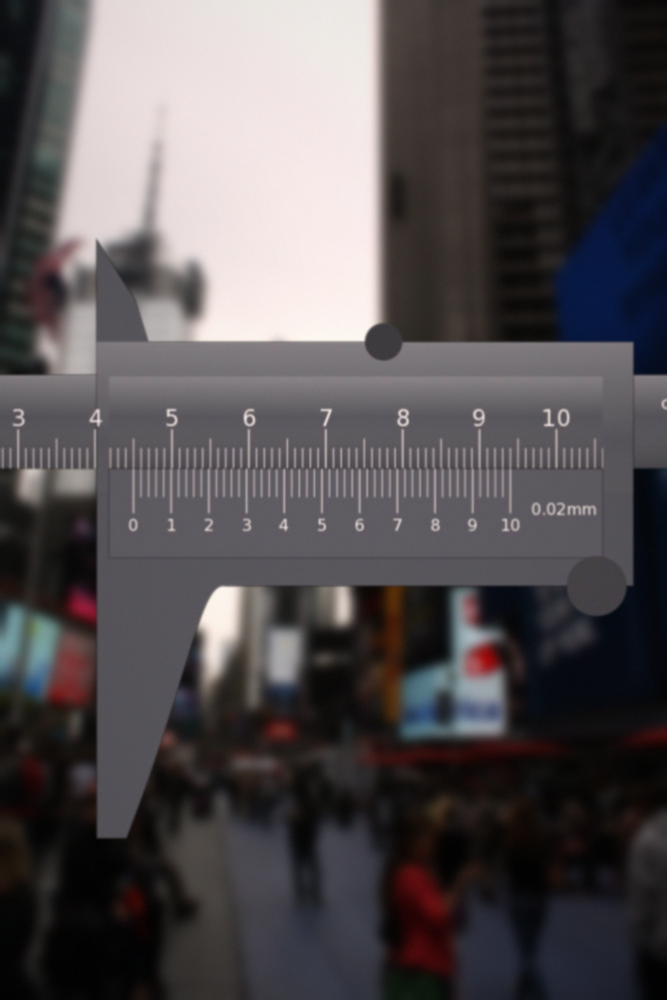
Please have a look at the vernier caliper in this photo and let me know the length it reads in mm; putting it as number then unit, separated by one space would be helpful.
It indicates 45.0 mm
